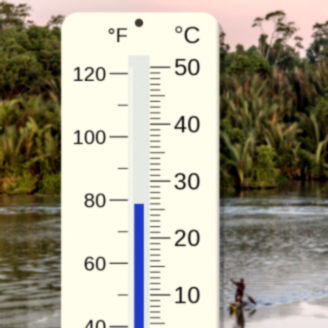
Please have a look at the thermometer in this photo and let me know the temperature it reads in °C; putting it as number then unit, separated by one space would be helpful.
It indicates 26 °C
